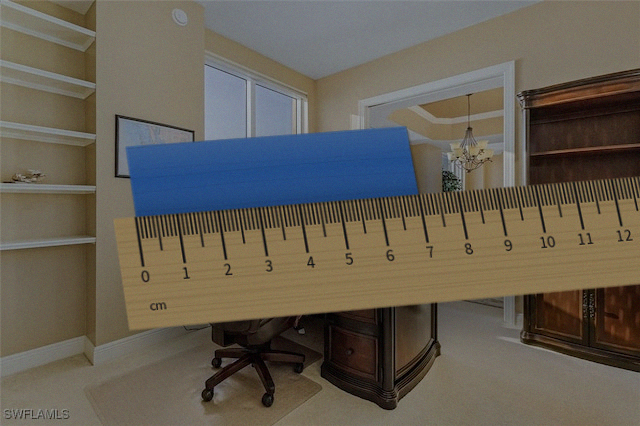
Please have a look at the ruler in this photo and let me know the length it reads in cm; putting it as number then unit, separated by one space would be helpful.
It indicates 7 cm
